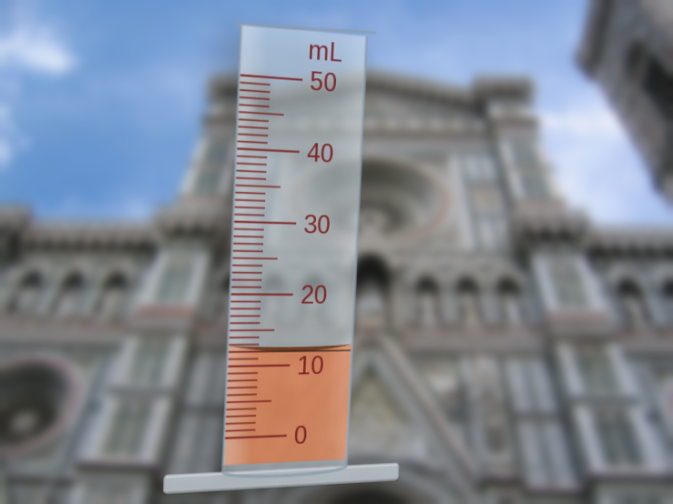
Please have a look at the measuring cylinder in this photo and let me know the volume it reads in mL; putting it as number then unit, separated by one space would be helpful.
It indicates 12 mL
